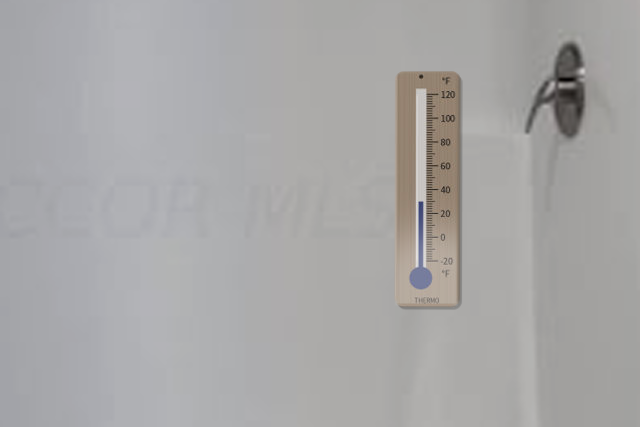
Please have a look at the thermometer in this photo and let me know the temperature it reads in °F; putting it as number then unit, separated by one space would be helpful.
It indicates 30 °F
